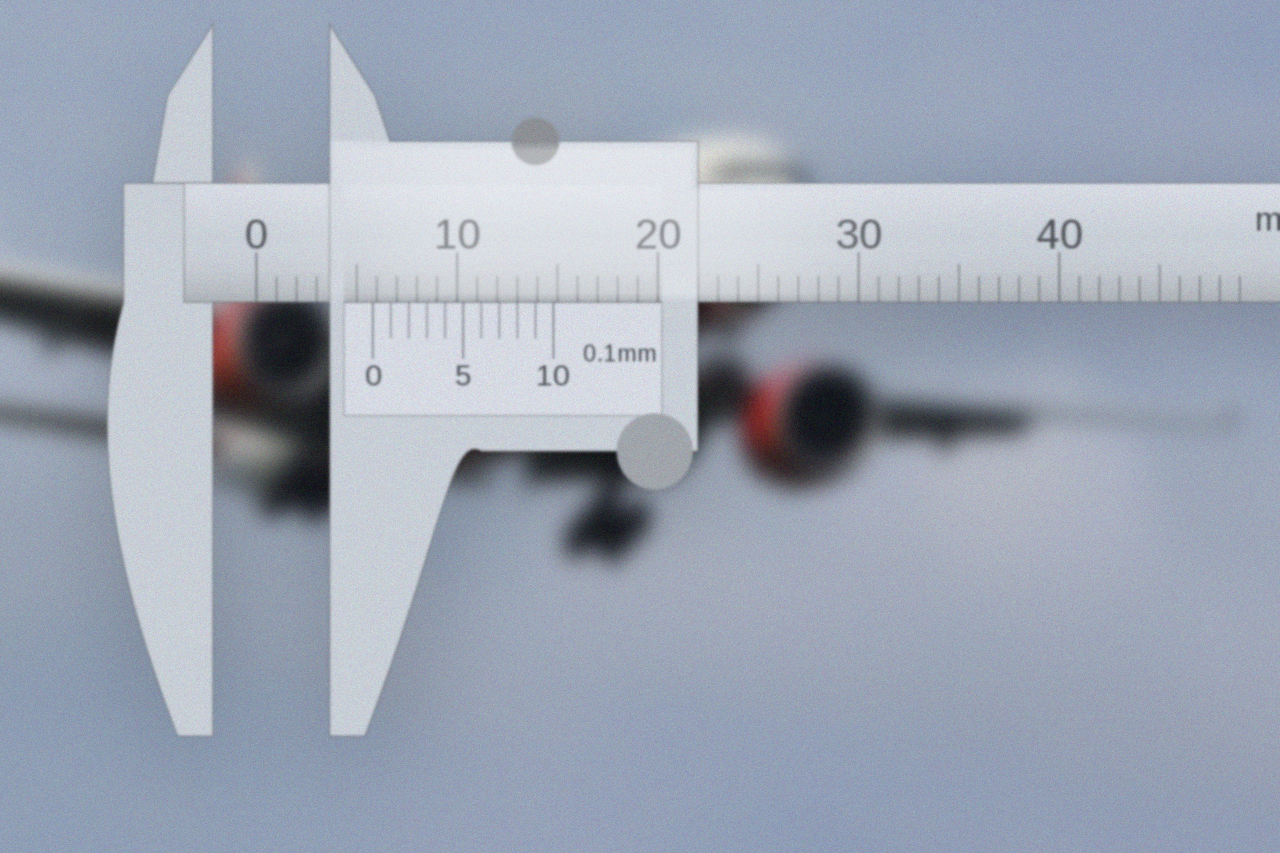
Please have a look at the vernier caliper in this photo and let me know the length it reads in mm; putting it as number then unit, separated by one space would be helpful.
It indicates 5.8 mm
